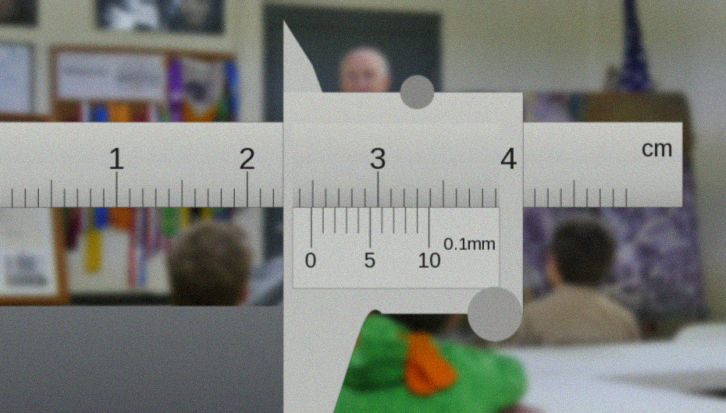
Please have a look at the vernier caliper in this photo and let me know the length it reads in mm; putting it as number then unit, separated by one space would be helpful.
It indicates 24.9 mm
